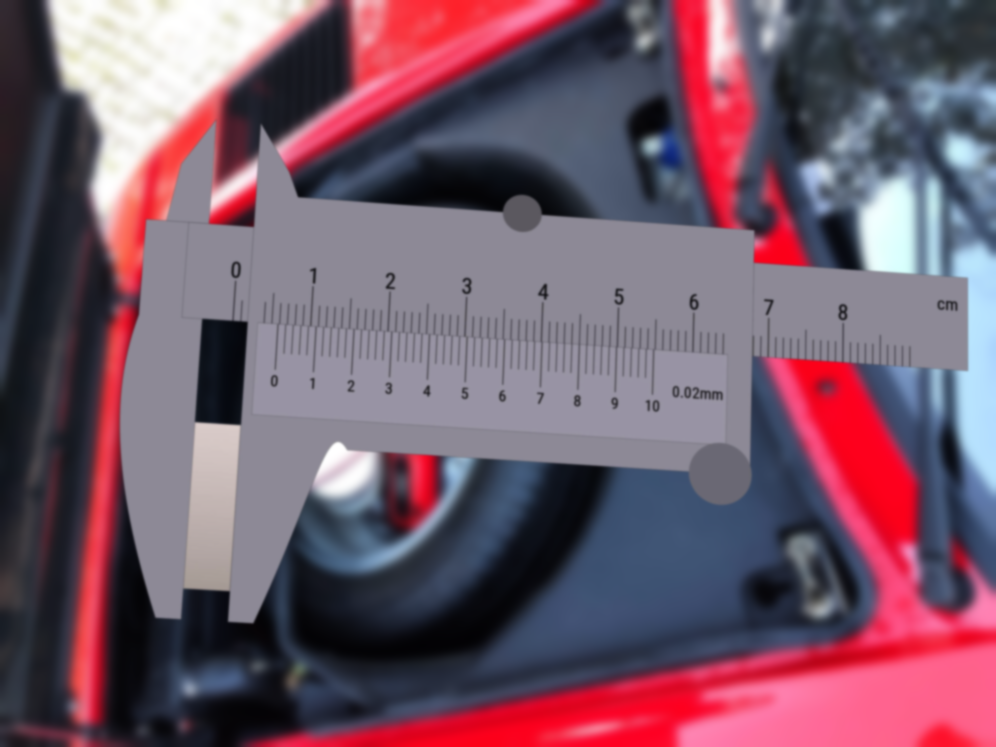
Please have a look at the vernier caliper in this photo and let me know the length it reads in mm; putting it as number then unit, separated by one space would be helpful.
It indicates 5.8 mm
